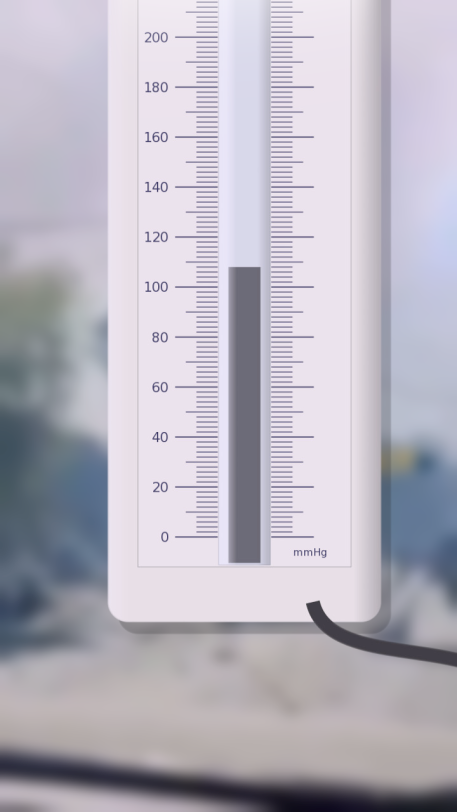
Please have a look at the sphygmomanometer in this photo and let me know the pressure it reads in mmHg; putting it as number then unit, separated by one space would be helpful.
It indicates 108 mmHg
